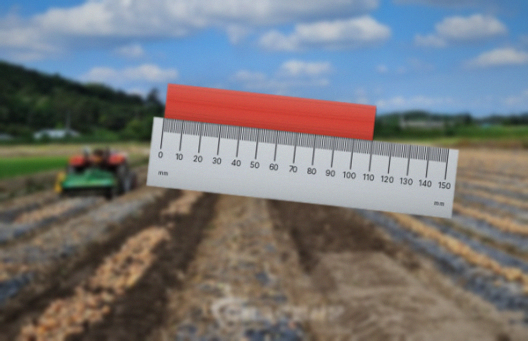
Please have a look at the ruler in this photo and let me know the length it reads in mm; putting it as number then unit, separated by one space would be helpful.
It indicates 110 mm
